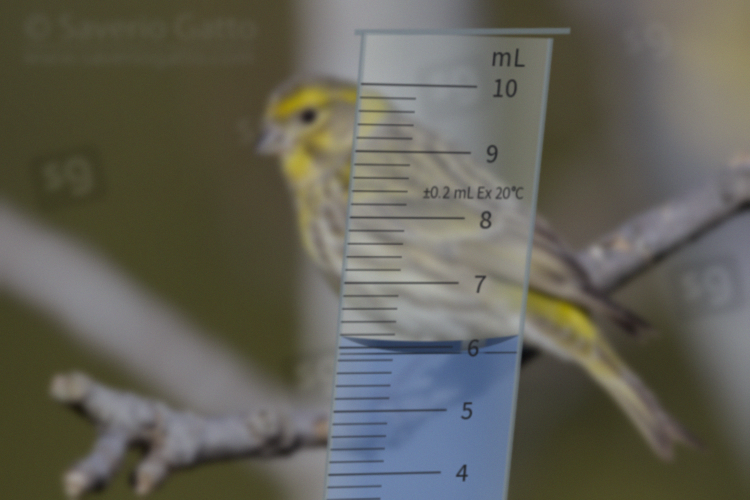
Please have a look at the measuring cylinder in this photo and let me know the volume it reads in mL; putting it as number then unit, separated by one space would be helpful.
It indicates 5.9 mL
